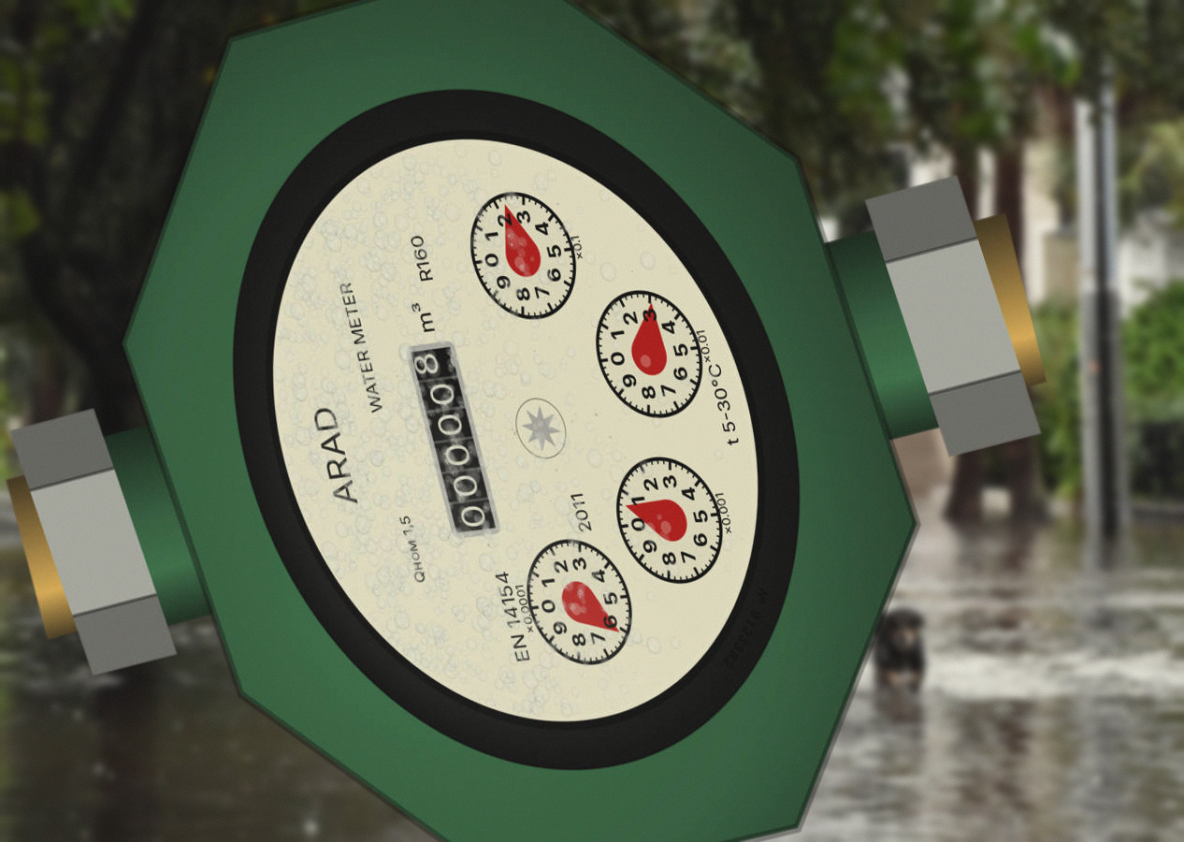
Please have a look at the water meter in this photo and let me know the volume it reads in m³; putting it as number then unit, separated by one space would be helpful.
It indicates 8.2306 m³
